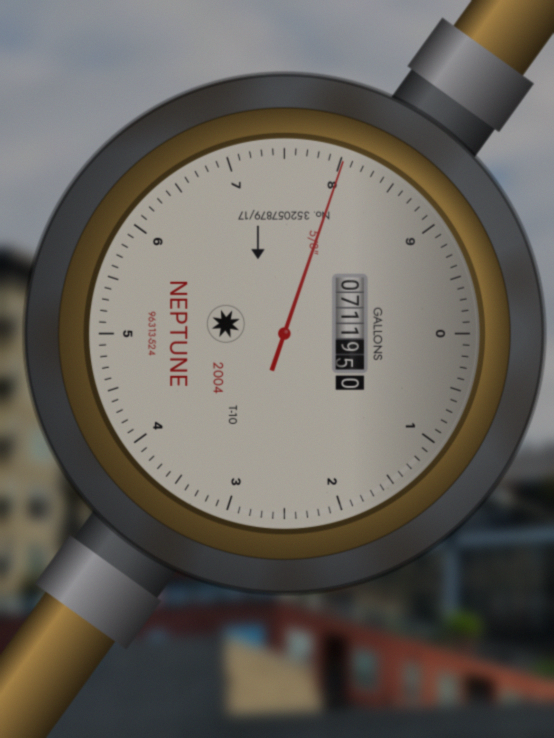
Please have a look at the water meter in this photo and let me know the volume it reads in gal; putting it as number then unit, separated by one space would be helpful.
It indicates 711948.0 gal
